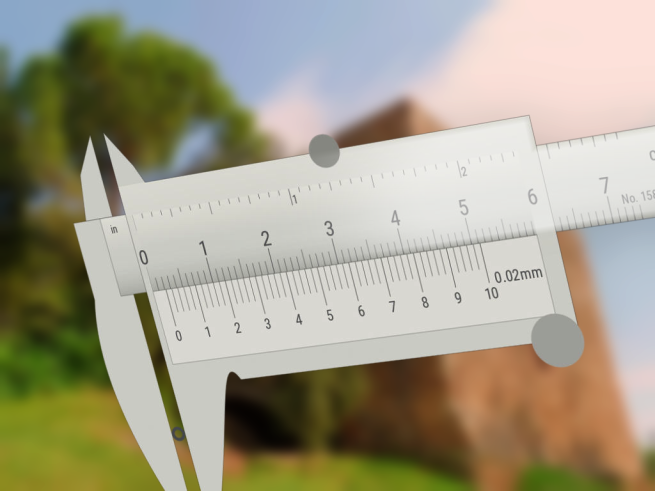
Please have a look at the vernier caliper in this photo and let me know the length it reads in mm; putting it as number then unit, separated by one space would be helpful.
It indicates 2.2 mm
